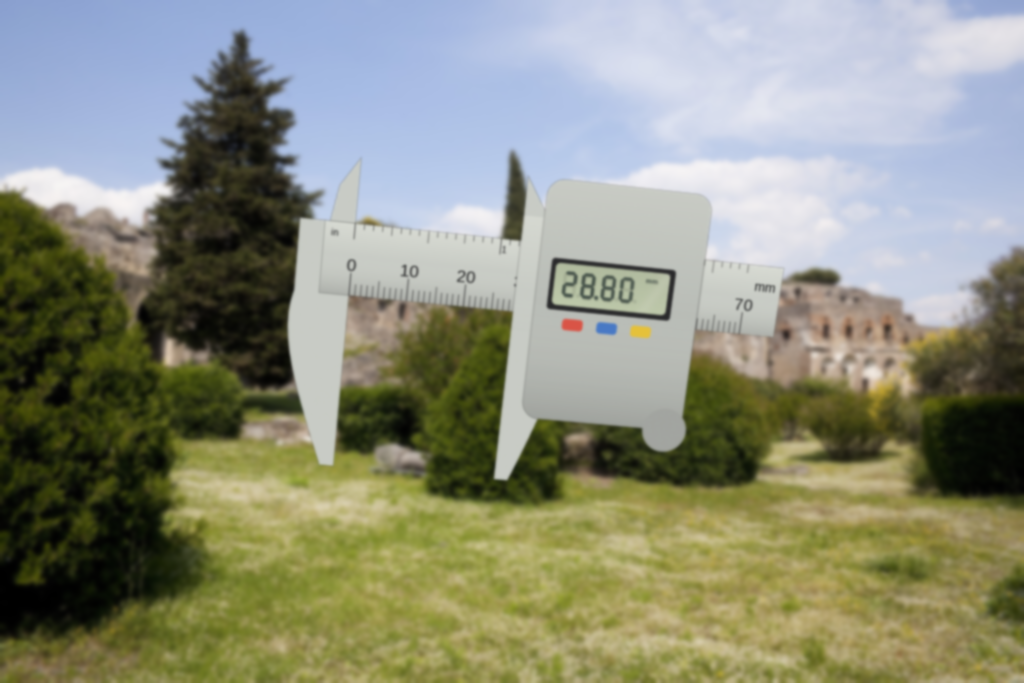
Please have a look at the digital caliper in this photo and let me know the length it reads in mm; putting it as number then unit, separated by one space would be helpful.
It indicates 28.80 mm
